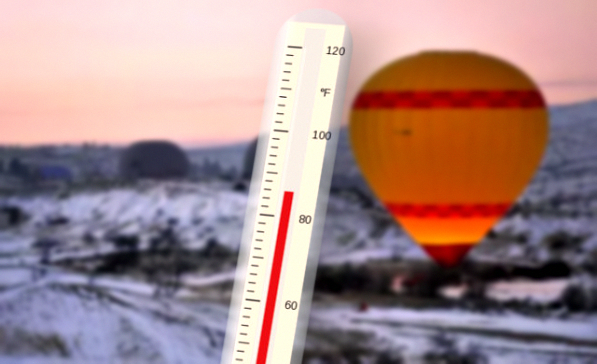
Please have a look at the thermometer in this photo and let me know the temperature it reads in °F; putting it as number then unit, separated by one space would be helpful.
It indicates 86 °F
